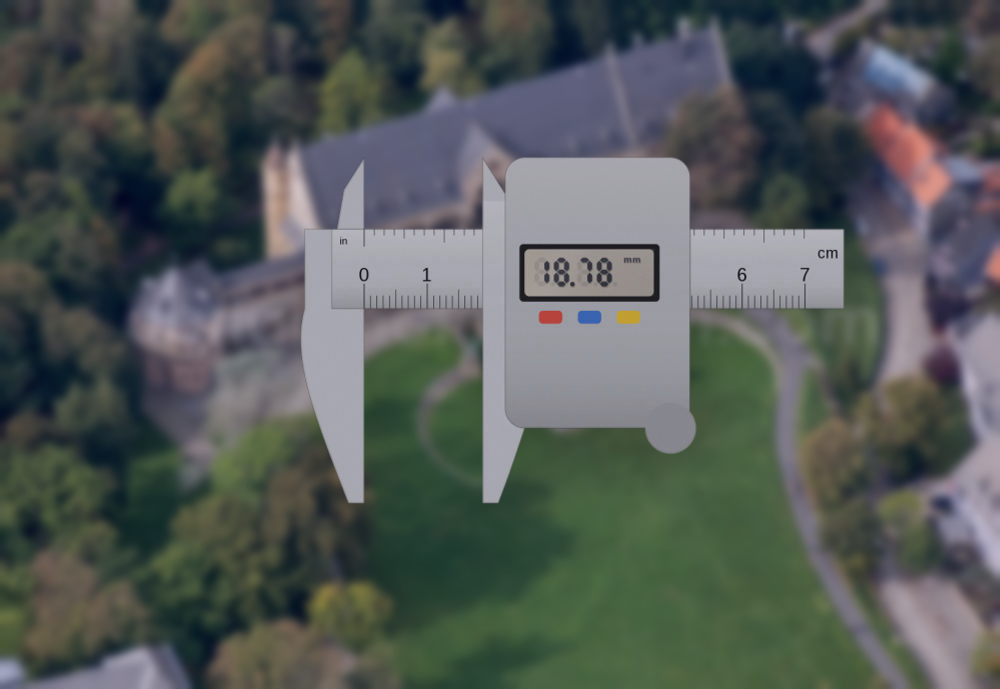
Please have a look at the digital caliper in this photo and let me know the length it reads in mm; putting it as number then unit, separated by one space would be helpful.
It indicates 18.78 mm
